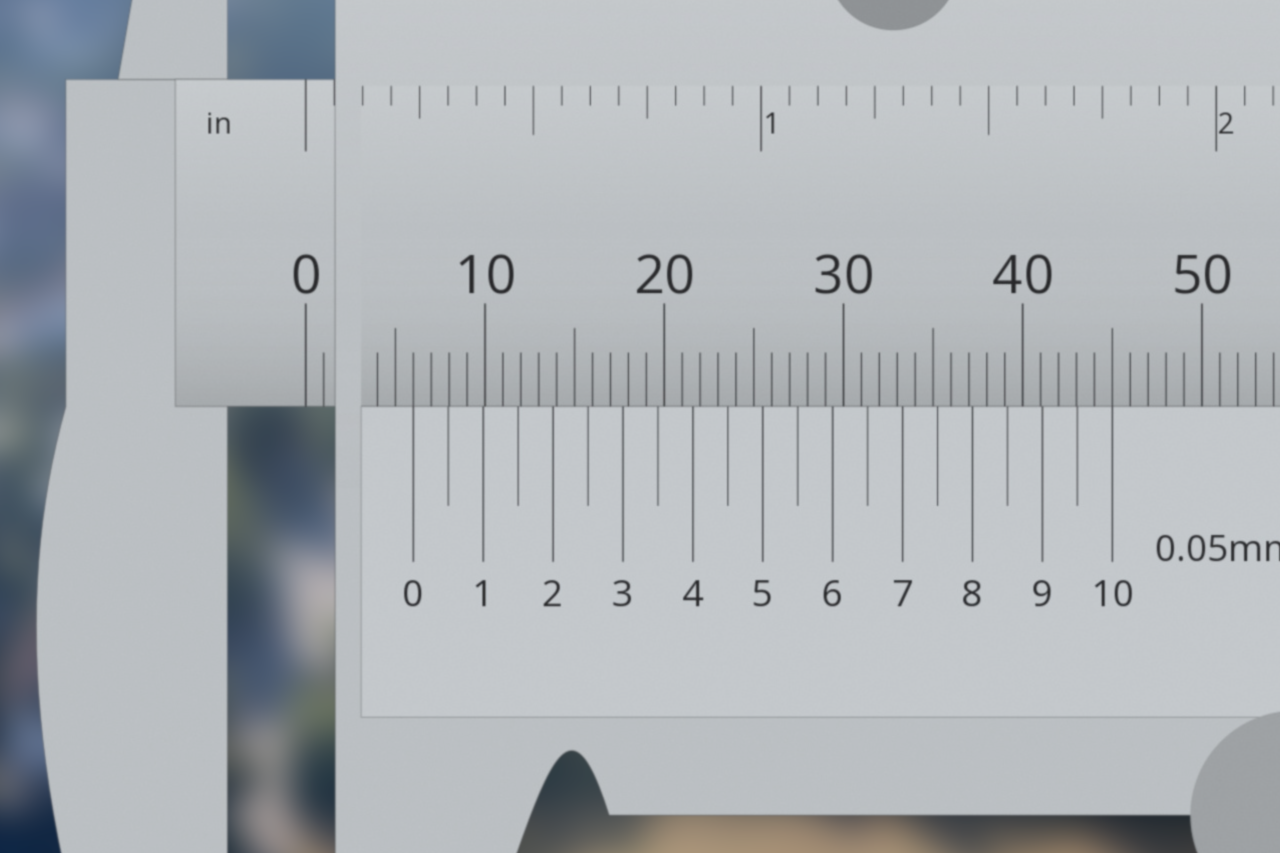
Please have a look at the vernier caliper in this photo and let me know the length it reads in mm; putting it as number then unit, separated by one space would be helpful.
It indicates 6.0 mm
